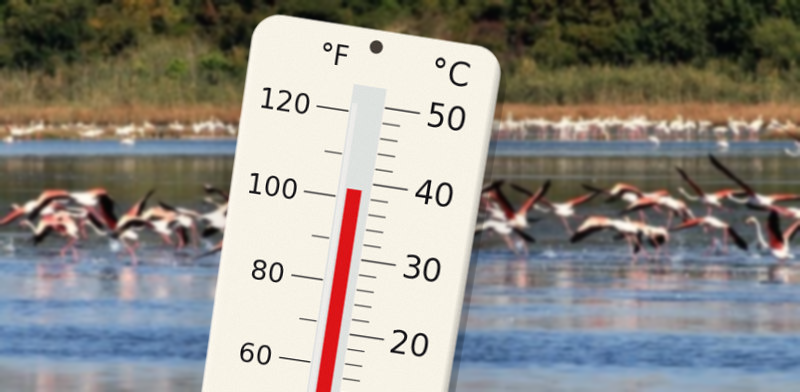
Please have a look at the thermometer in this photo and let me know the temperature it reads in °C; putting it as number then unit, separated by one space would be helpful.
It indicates 39 °C
